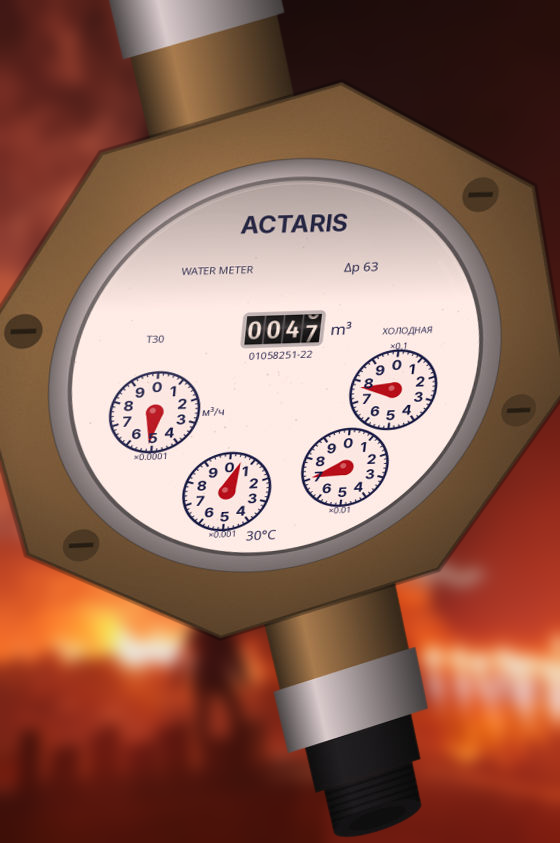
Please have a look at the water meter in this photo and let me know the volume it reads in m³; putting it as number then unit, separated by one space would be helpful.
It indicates 46.7705 m³
